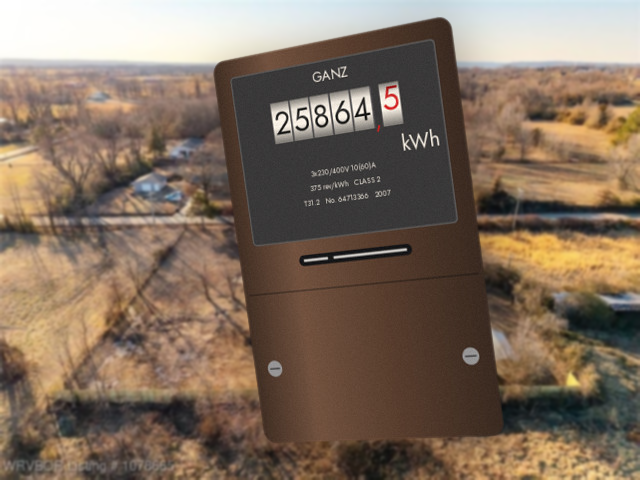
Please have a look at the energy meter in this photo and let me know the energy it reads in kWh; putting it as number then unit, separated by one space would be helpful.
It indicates 25864.5 kWh
